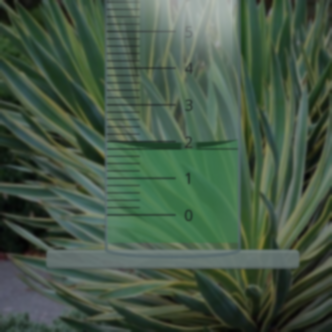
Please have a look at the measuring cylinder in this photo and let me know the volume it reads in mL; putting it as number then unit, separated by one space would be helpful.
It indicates 1.8 mL
